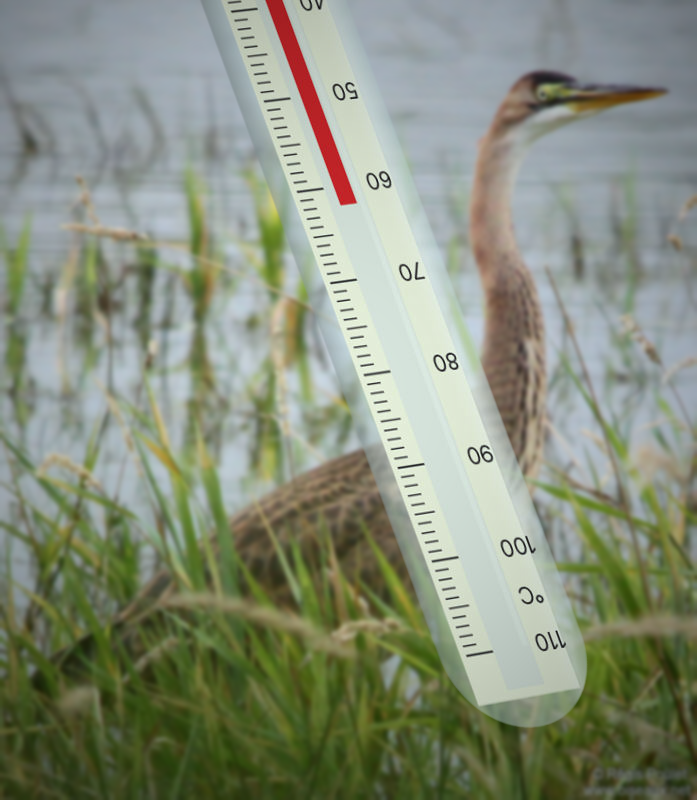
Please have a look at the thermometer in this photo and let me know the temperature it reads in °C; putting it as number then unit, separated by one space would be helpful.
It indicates 62 °C
